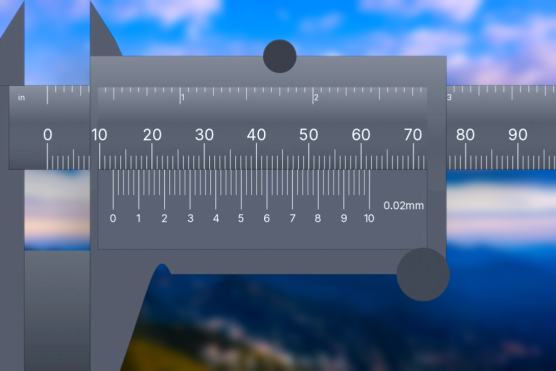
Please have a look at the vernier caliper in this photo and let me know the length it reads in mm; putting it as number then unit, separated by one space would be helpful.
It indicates 12.6 mm
